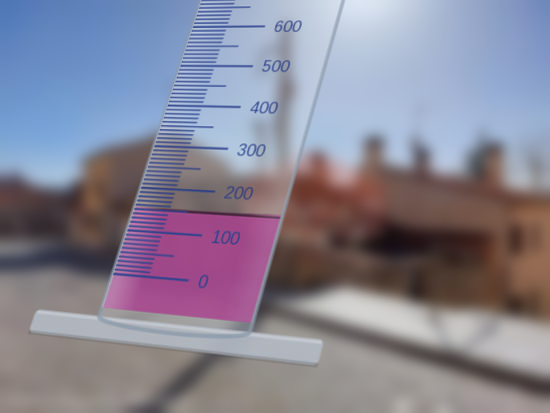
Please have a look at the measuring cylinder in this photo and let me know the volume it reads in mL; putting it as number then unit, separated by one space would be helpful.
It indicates 150 mL
